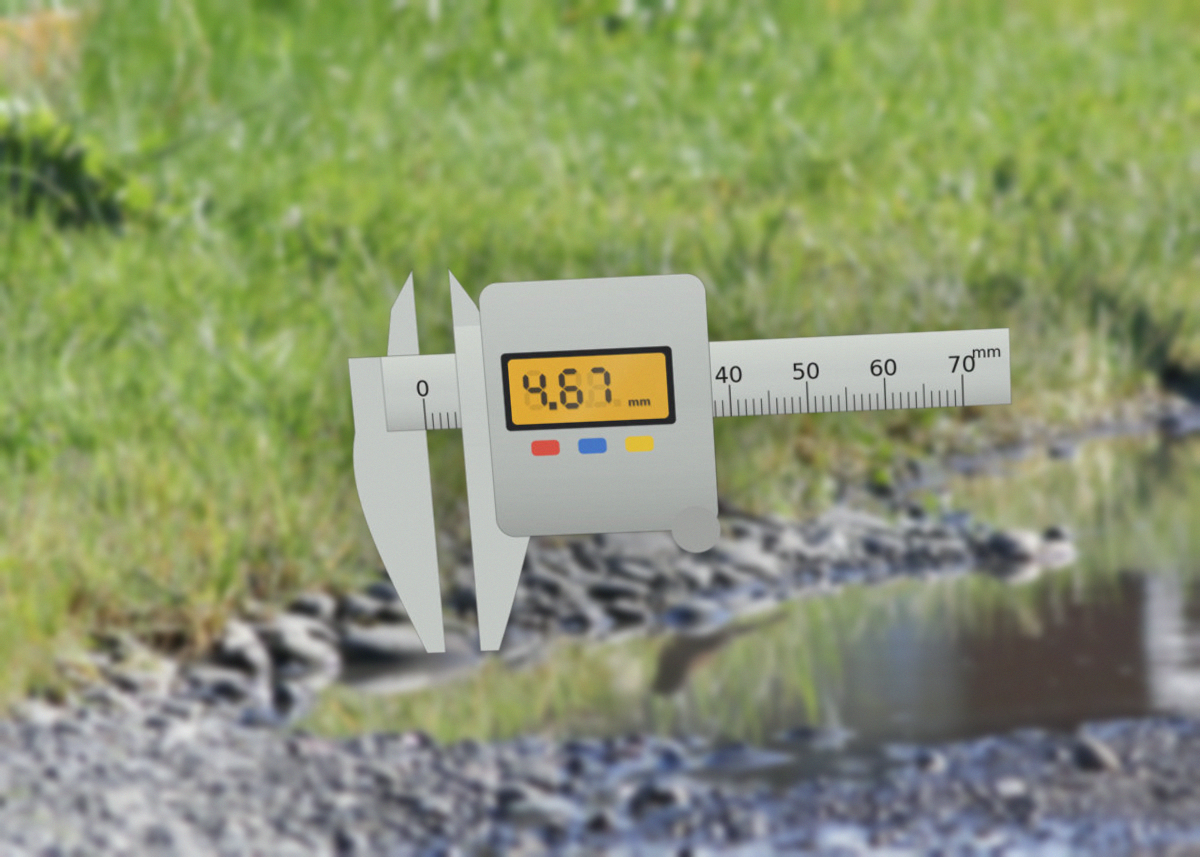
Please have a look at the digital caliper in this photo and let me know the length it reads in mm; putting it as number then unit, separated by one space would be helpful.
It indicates 4.67 mm
